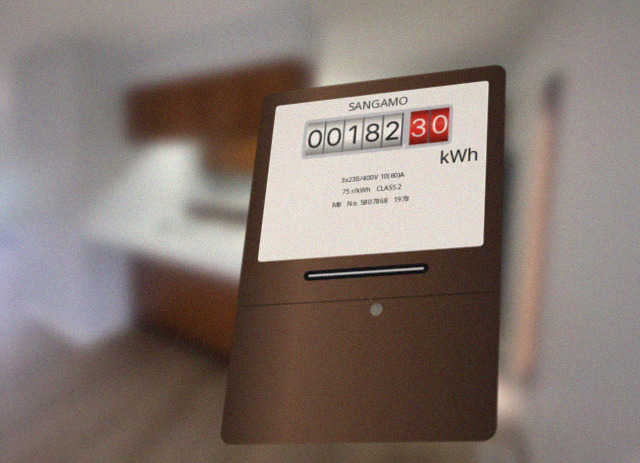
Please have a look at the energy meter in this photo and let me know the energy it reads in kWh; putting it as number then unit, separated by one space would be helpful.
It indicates 182.30 kWh
